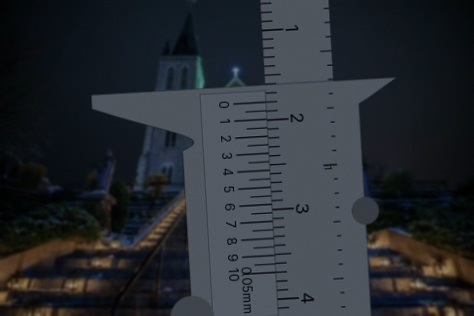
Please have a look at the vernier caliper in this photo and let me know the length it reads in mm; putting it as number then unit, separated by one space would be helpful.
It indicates 18.0 mm
